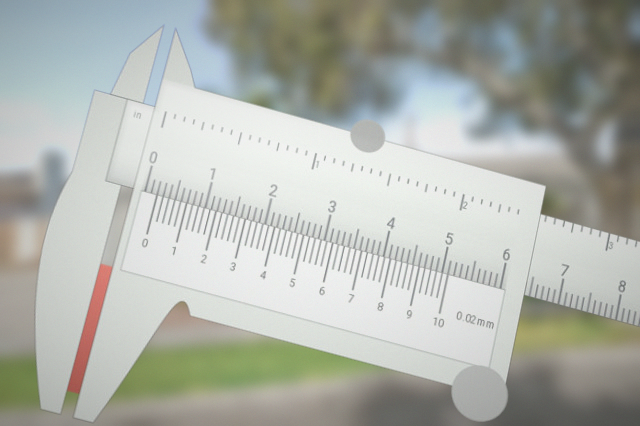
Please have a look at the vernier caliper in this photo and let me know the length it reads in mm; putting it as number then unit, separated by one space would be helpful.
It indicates 2.0 mm
